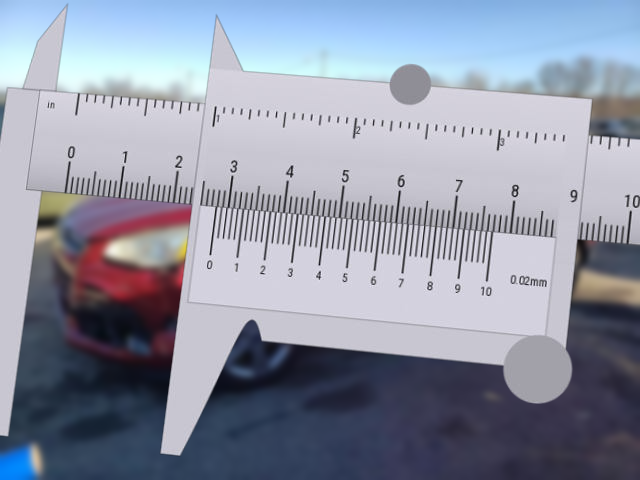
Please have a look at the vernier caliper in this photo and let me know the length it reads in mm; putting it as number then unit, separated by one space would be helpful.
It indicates 27.8 mm
